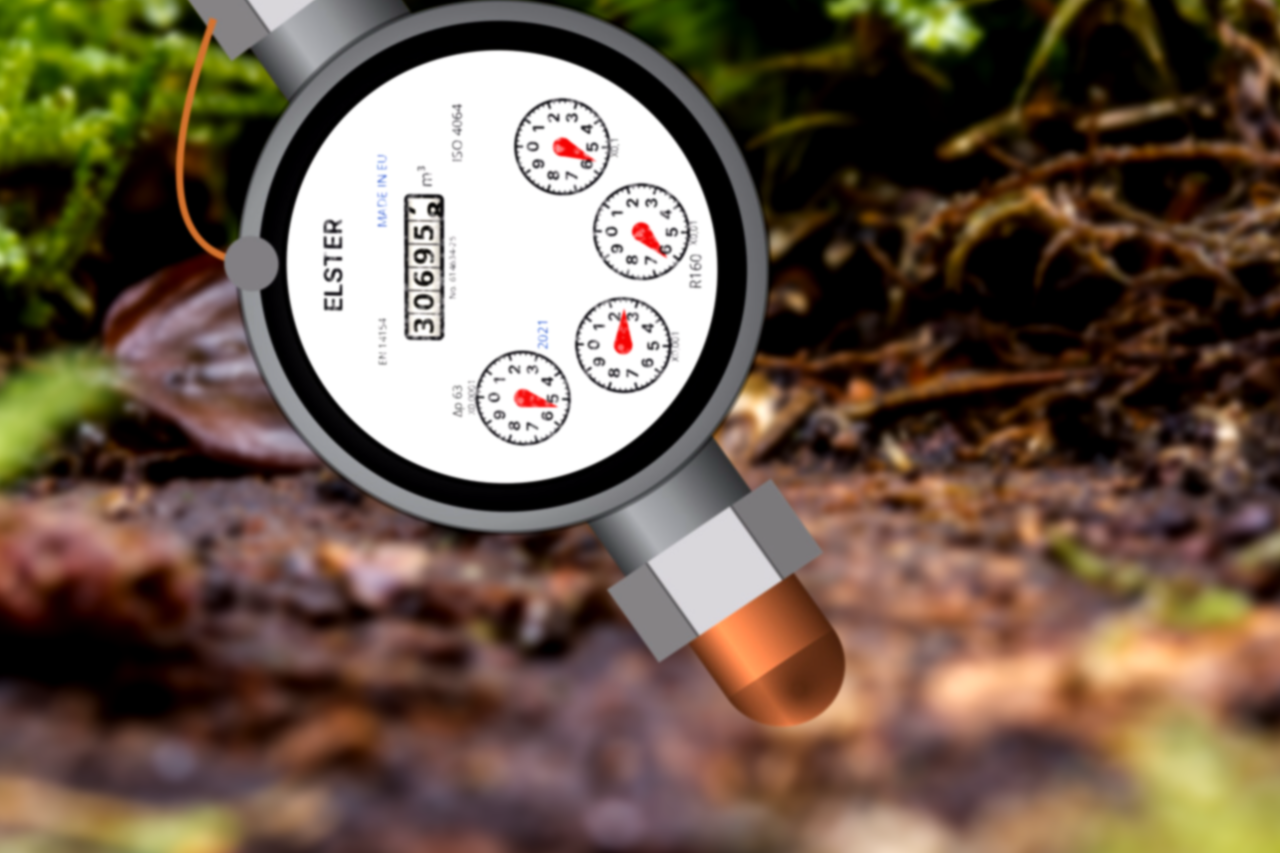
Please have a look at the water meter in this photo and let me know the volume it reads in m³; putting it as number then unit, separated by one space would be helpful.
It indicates 306957.5625 m³
